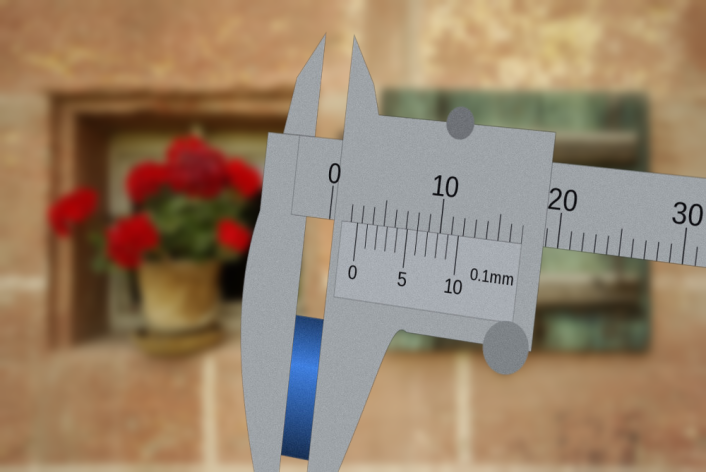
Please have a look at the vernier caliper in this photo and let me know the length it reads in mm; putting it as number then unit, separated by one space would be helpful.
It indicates 2.6 mm
